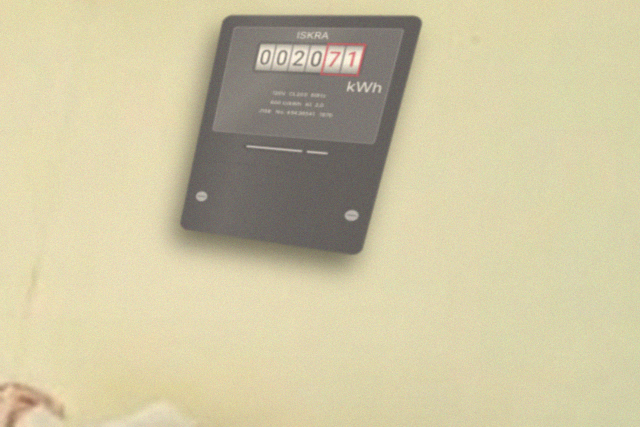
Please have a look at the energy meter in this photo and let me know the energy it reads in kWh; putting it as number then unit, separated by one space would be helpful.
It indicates 20.71 kWh
